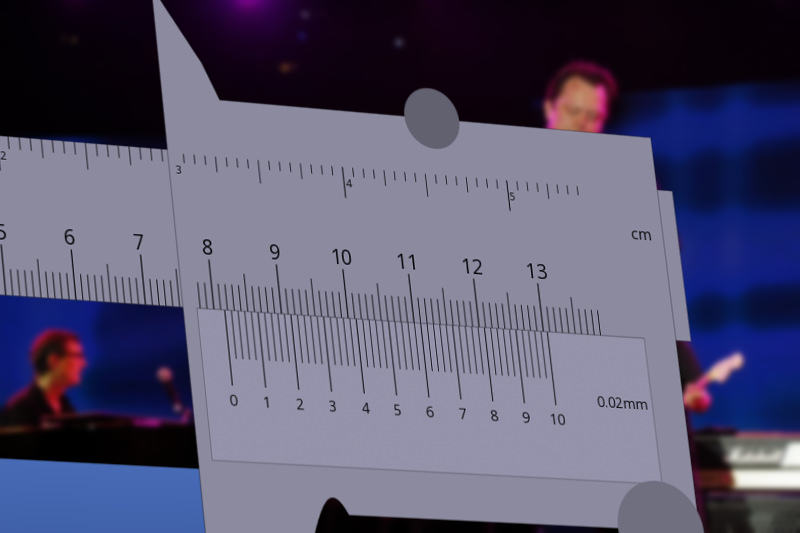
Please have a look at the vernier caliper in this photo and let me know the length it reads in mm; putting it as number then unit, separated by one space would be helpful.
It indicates 81.6 mm
